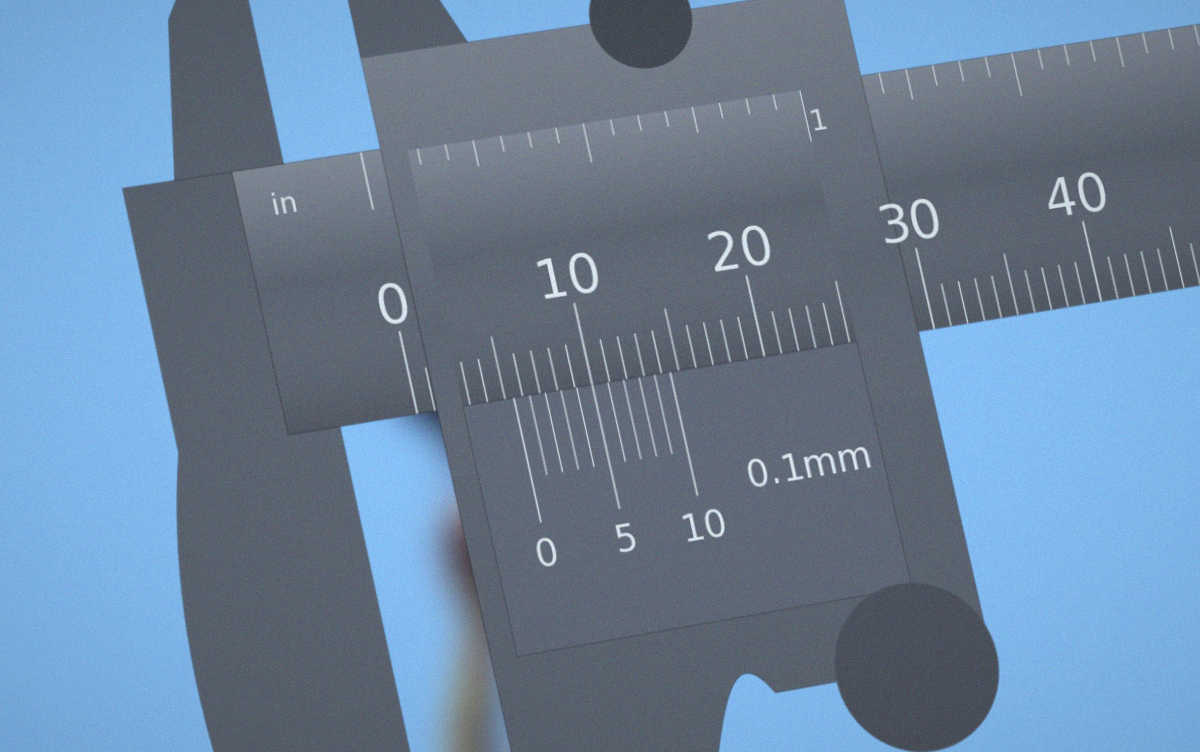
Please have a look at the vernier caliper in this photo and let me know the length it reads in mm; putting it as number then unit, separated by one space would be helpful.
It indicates 5.5 mm
